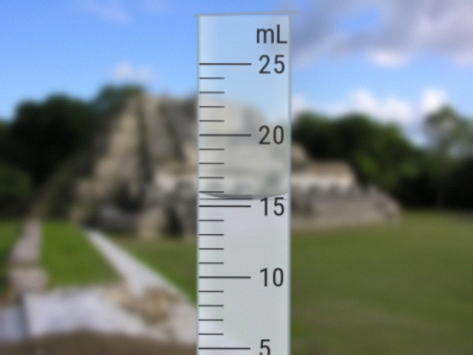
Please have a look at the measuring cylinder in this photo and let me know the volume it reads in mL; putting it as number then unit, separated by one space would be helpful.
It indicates 15.5 mL
